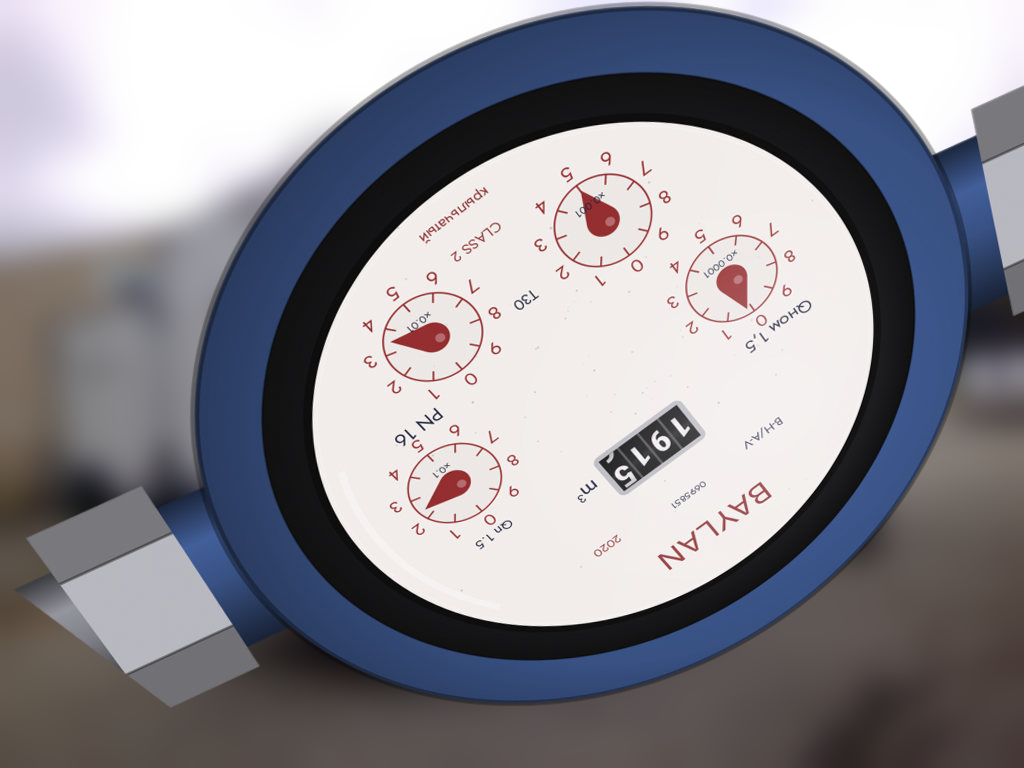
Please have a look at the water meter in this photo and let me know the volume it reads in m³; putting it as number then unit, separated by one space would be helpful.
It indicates 1915.2350 m³
